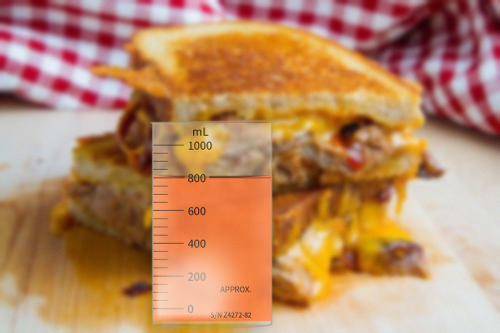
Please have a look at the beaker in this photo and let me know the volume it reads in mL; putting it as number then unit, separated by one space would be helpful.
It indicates 800 mL
